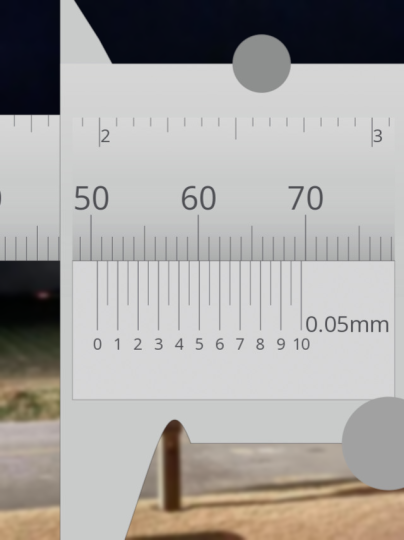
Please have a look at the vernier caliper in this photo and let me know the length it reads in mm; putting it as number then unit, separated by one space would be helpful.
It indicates 50.6 mm
